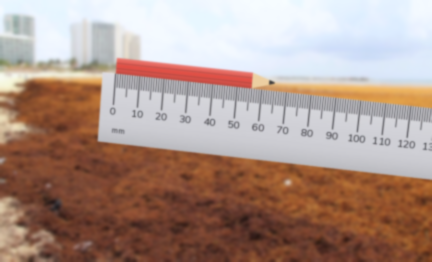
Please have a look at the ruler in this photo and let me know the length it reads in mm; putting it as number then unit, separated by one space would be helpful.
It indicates 65 mm
